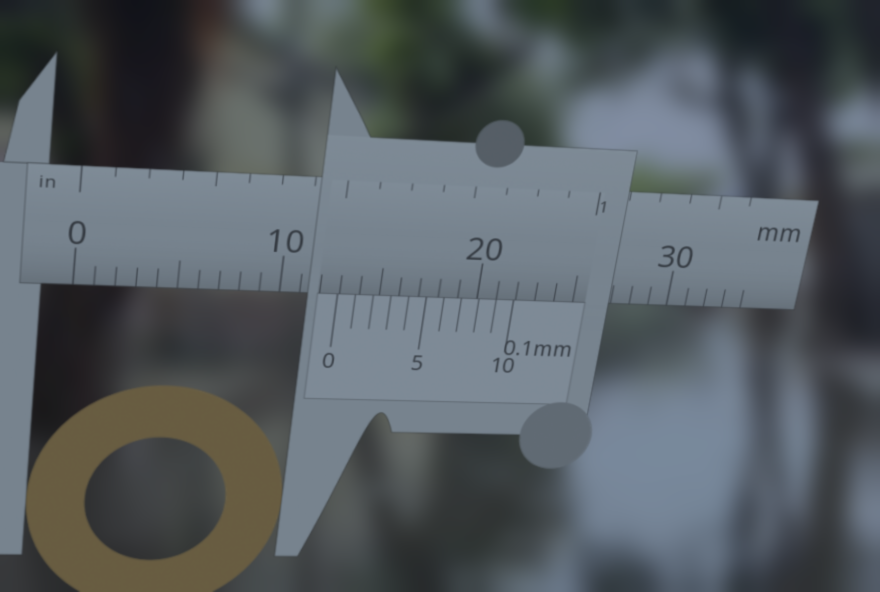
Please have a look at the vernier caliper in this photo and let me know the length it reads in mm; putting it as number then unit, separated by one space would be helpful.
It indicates 12.9 mm
